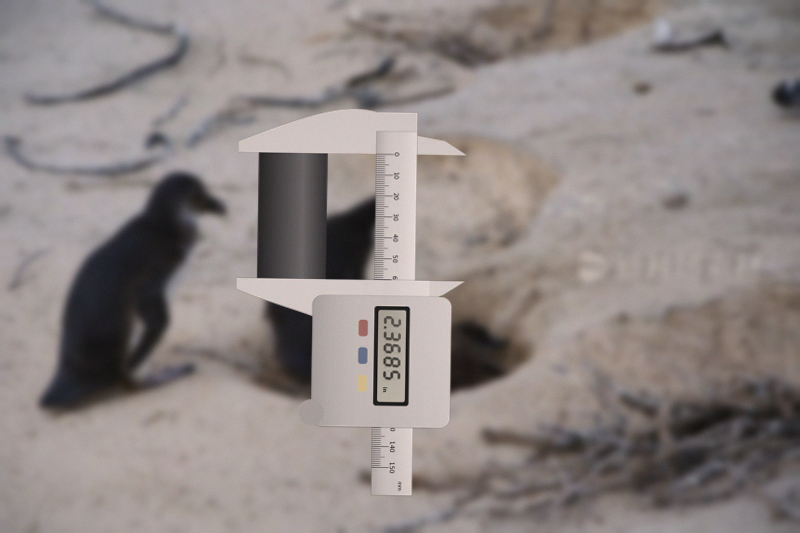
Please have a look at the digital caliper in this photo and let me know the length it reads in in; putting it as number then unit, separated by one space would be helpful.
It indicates 2.3685 in
